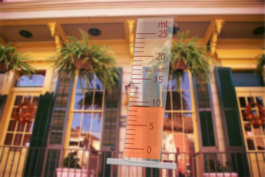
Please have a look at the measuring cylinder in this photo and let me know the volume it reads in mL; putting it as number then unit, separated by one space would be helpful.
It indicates 9 mL
